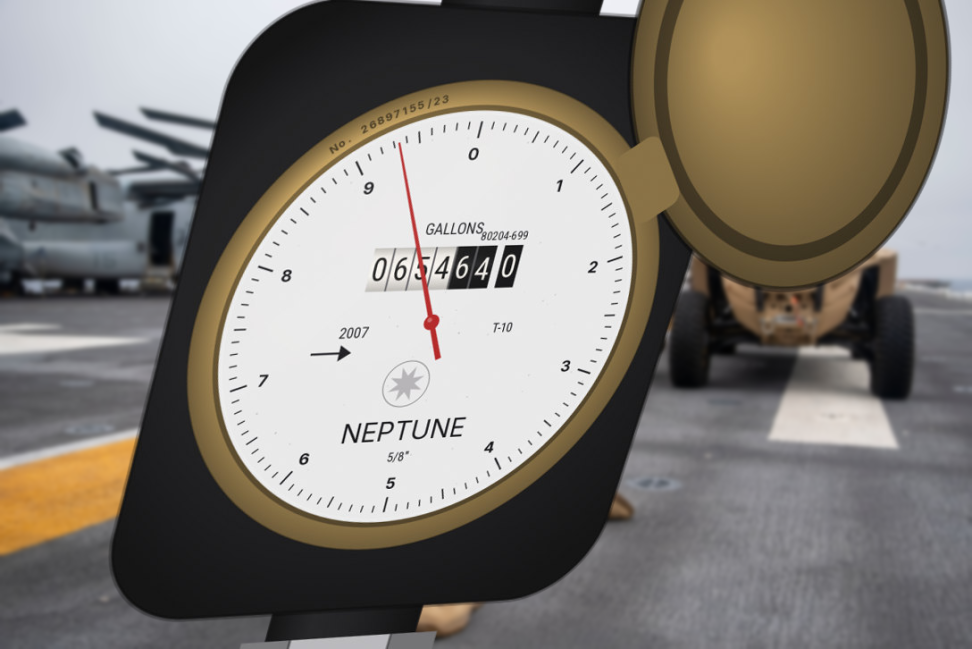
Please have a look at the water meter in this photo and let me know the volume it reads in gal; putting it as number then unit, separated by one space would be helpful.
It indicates 654639.3 gal
